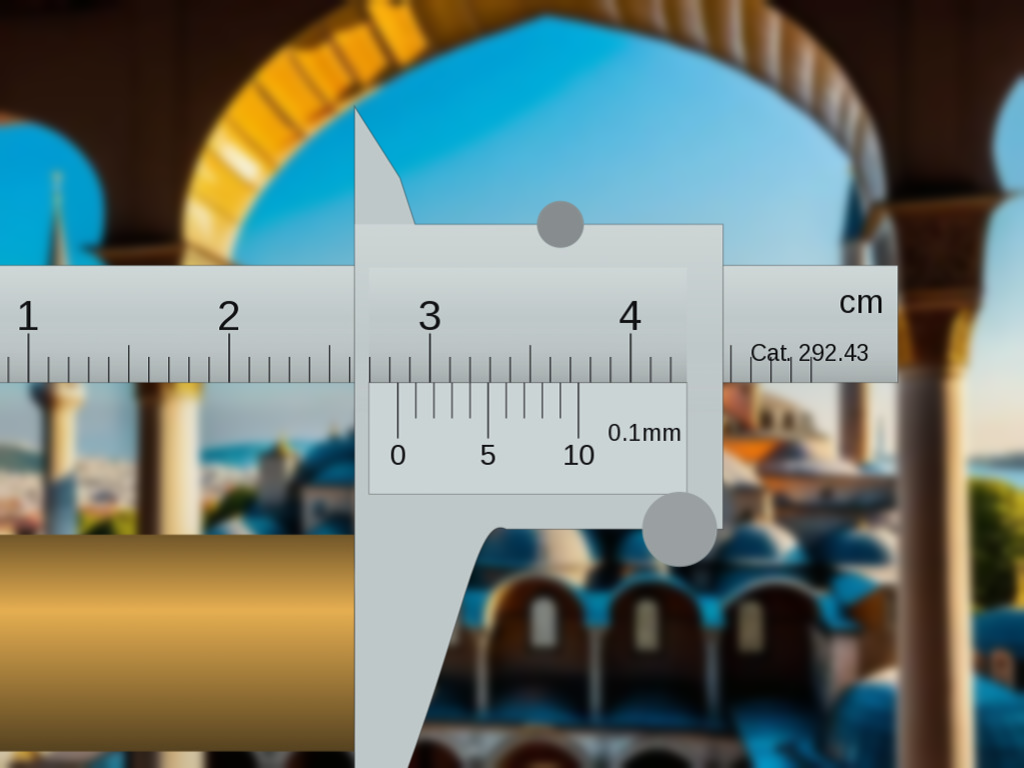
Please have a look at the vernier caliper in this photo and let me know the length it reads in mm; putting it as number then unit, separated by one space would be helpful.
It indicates 28.4 mm
